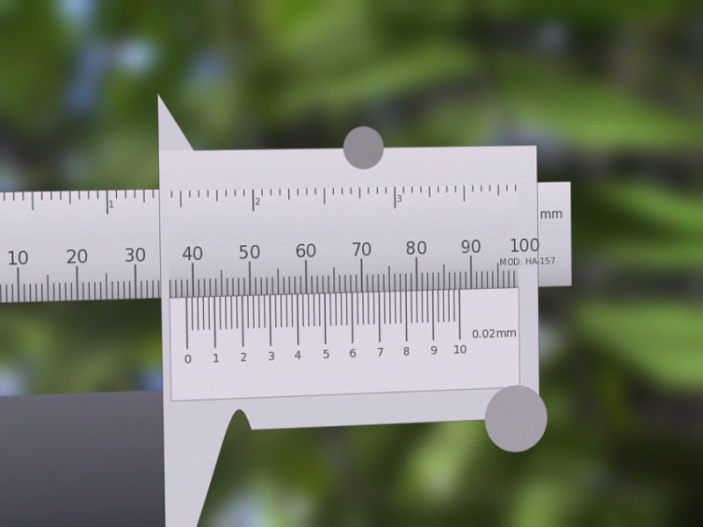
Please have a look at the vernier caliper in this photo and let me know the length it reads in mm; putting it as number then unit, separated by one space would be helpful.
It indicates 38.8 mm
